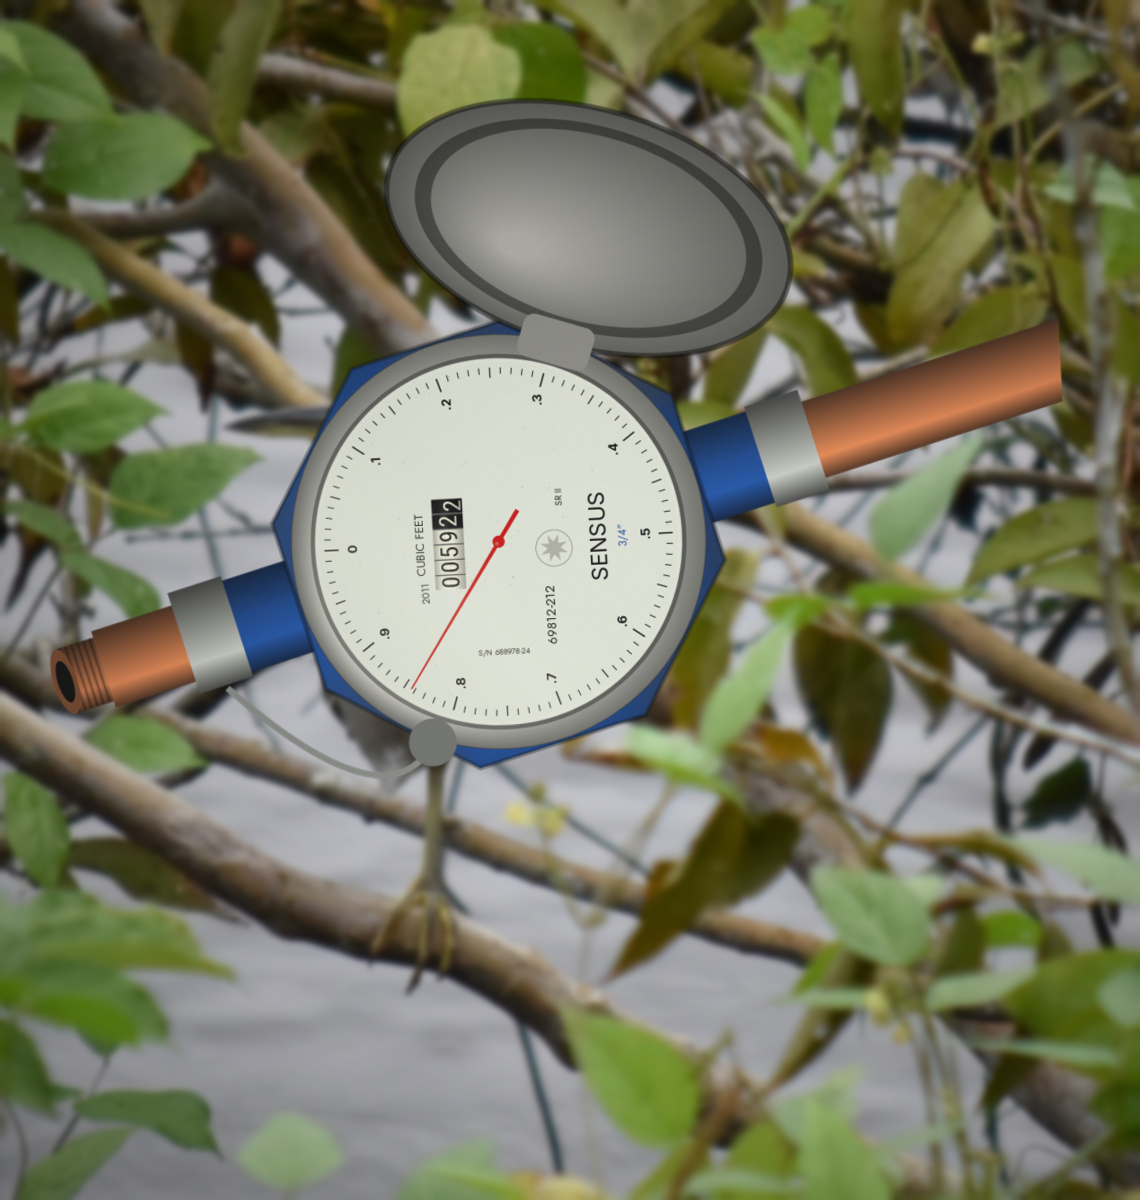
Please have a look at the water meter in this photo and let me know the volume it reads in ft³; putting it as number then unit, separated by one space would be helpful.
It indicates 5921.84 ft³
